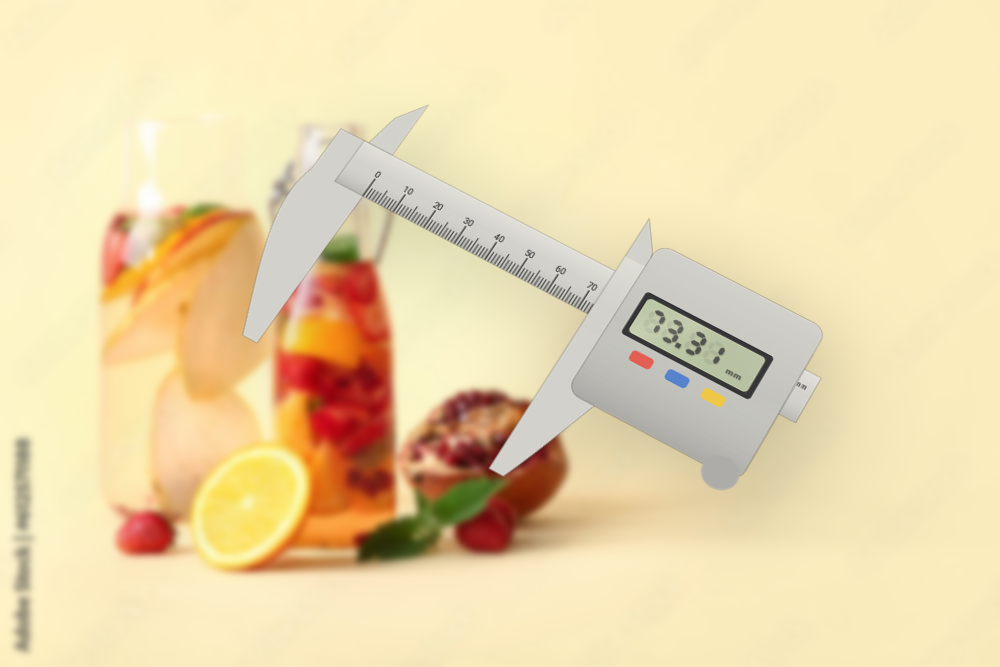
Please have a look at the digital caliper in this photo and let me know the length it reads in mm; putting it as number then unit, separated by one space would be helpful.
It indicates 73.31 mm
